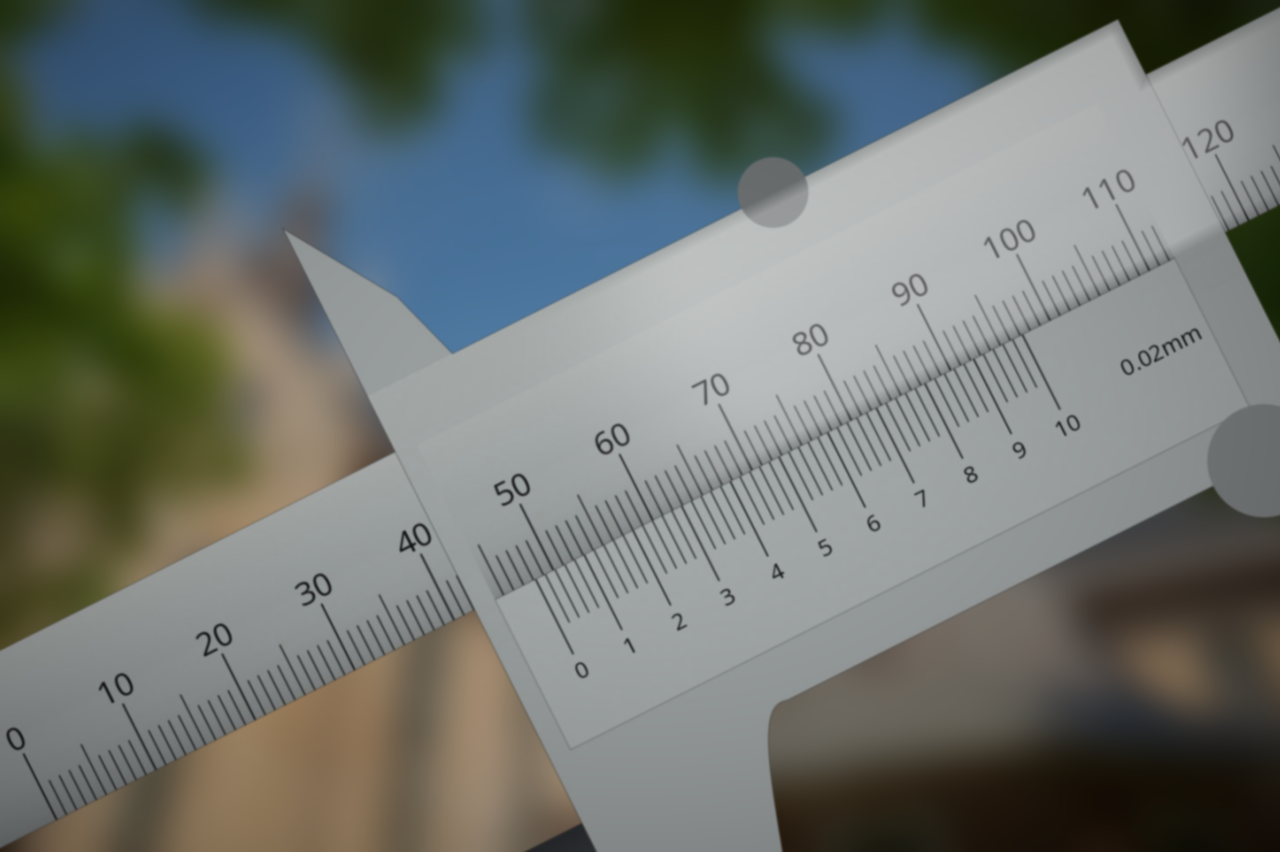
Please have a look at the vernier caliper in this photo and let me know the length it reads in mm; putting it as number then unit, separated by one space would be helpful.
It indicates 48.2 mm
